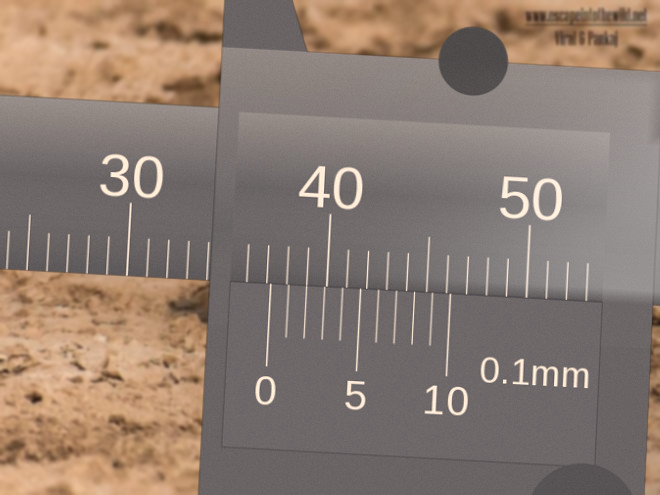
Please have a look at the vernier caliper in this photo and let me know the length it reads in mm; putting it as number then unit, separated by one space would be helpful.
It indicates 37.2 mm
